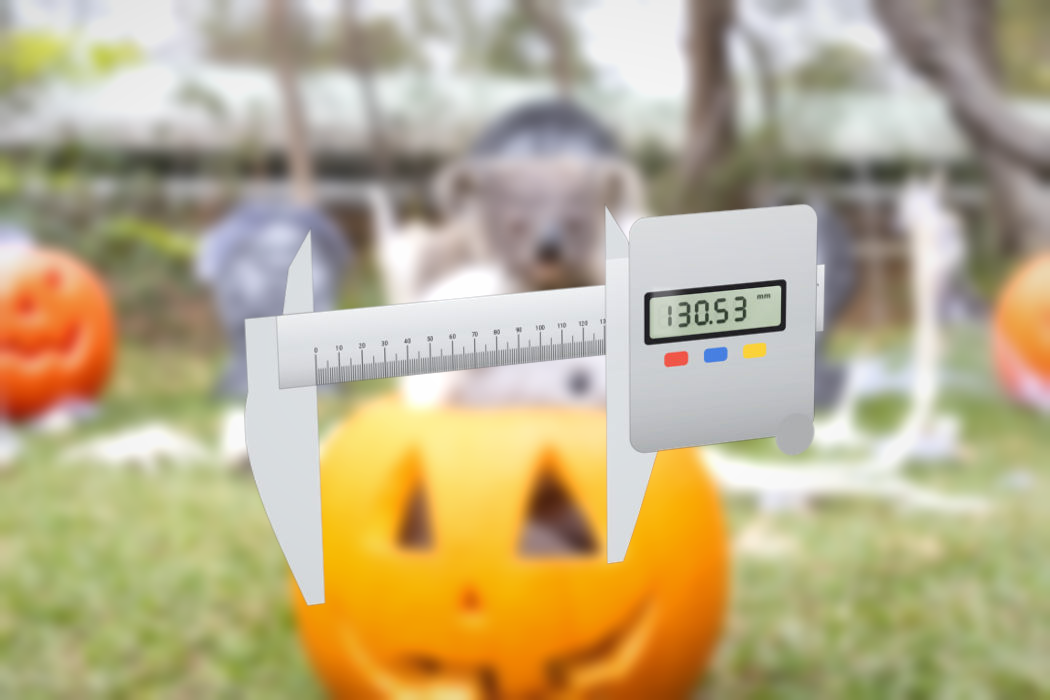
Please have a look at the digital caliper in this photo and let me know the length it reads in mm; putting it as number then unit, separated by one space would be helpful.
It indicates 130.53 mm
